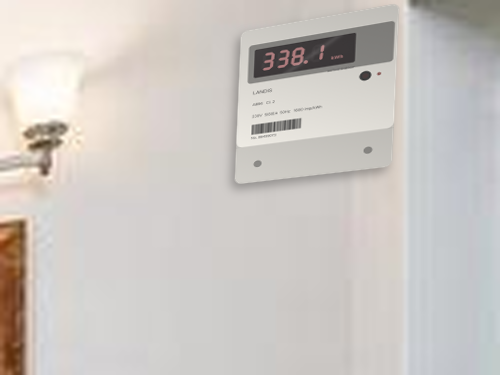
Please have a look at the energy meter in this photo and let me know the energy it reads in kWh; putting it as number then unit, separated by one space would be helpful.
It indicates 338.1 kWh
